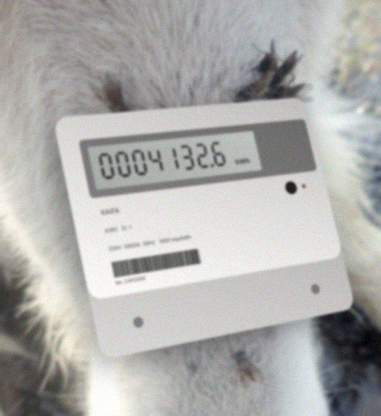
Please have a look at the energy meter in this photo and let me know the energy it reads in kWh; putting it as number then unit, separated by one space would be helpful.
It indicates 4132.6 kWh
